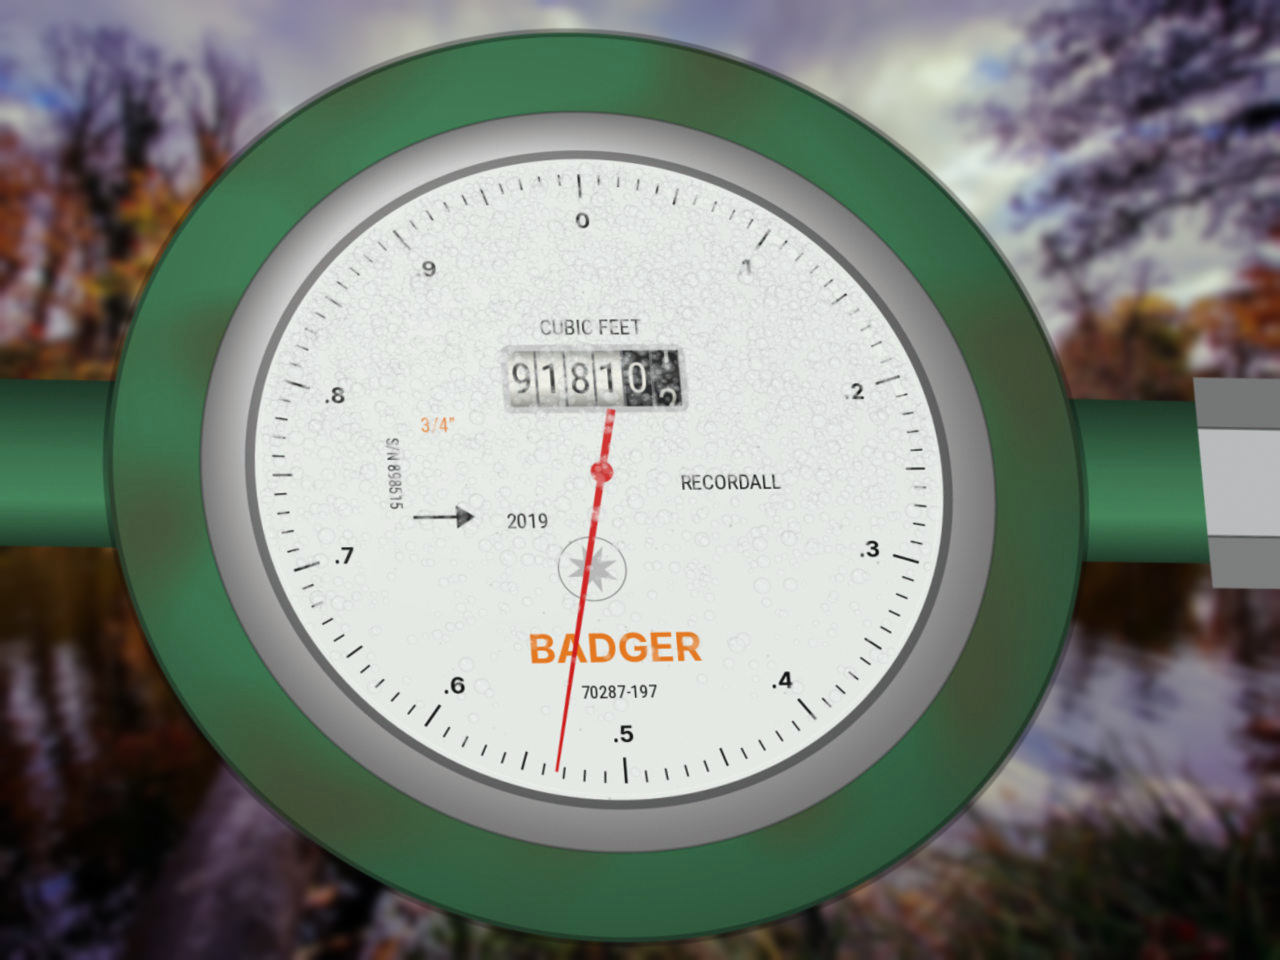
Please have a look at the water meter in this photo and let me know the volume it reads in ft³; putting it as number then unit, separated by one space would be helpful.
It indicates 918101.53 ft³
